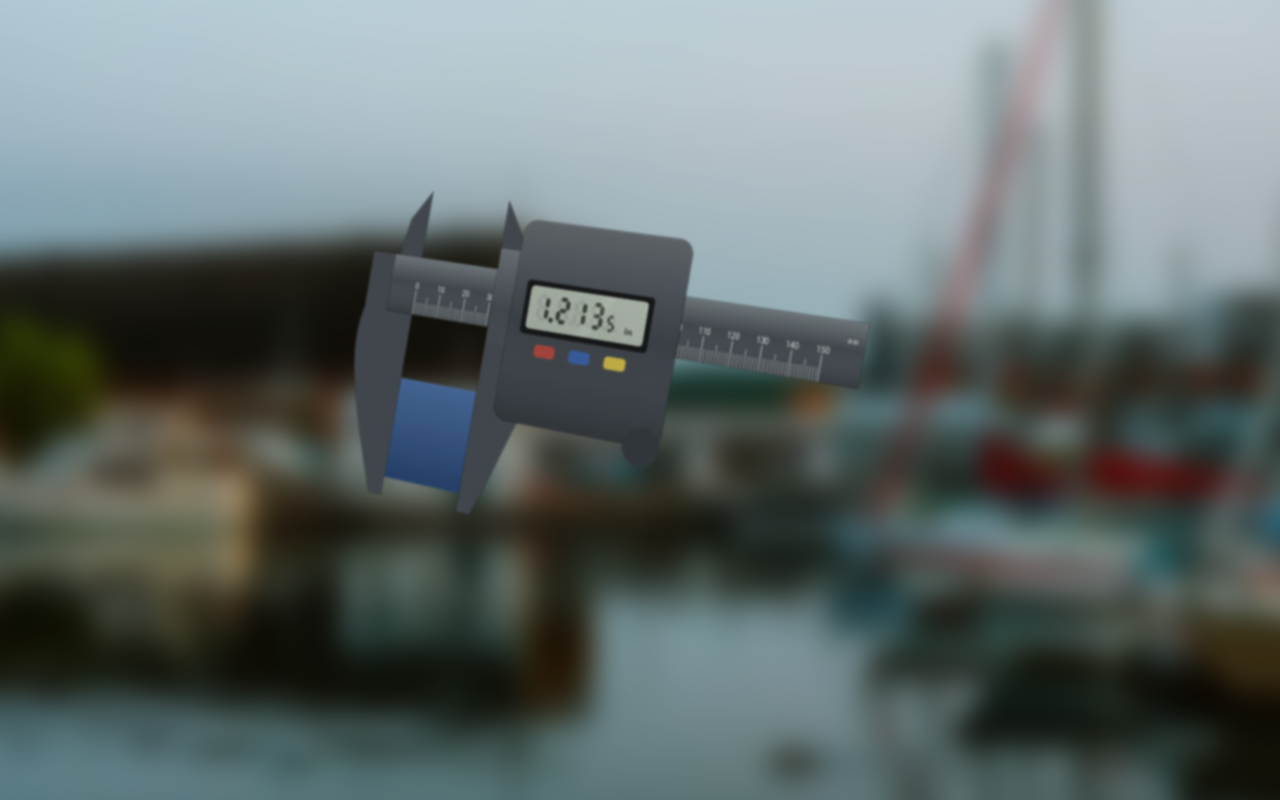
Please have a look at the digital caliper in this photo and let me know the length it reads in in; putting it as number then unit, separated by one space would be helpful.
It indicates 1.2135 in
